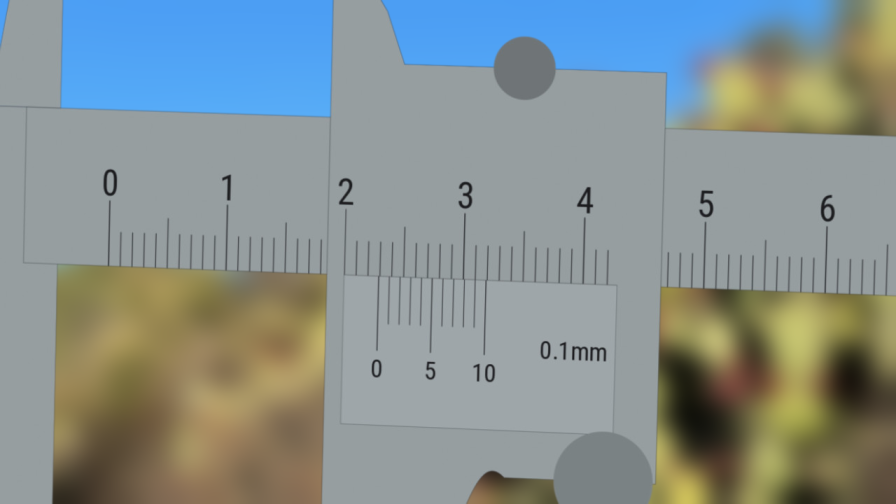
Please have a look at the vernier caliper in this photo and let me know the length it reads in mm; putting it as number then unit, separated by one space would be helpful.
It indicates 22.9 mm
